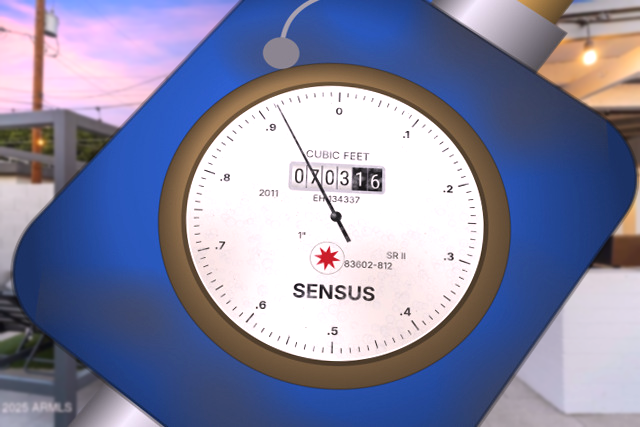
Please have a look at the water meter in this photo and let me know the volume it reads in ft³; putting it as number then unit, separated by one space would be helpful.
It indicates 70315.92 ft³
